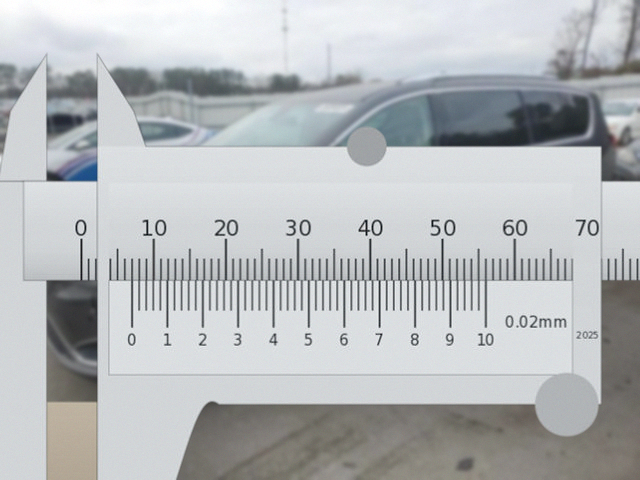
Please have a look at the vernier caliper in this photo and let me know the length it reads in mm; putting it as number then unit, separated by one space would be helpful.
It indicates 7.0 mm
